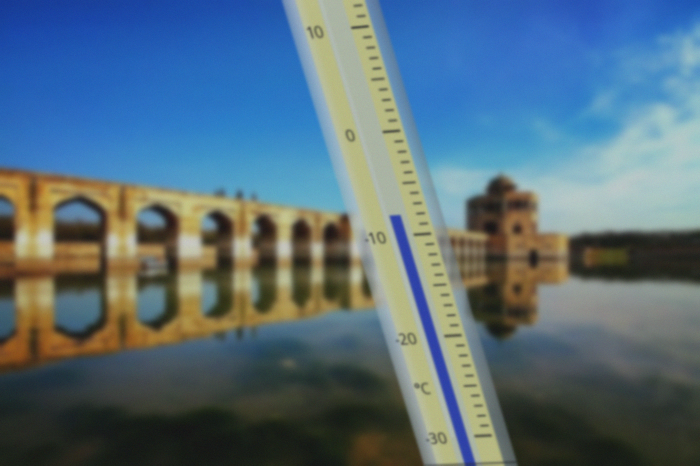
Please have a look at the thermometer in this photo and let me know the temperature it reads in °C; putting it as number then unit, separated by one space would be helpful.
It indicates -8 °C
